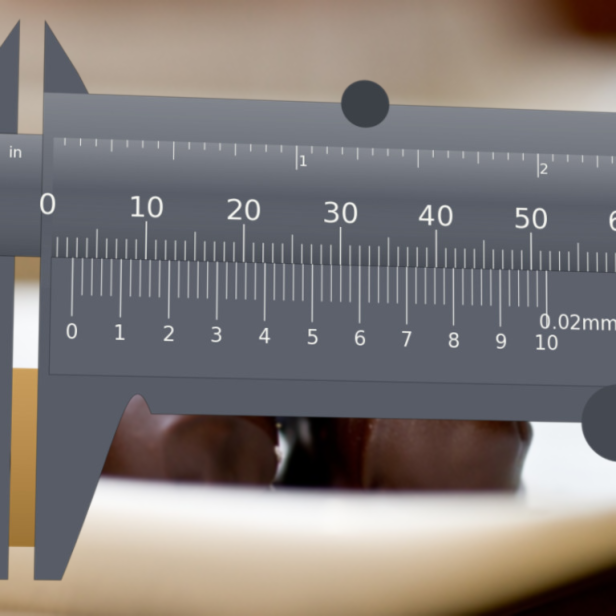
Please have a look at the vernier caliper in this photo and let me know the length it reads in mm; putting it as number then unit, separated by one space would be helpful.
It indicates 2.6 mm
